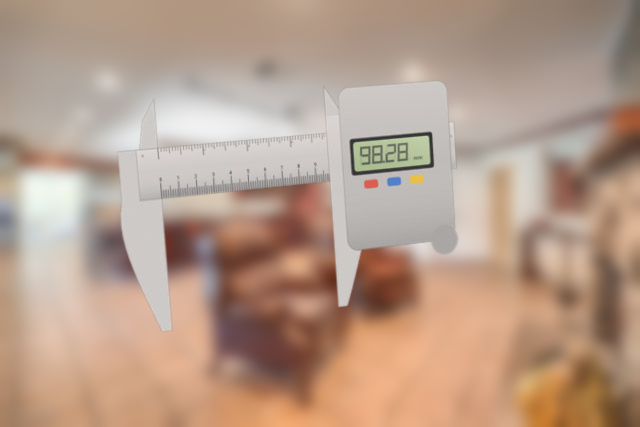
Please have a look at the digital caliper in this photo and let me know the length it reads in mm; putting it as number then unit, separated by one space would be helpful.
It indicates 98.28 mm
